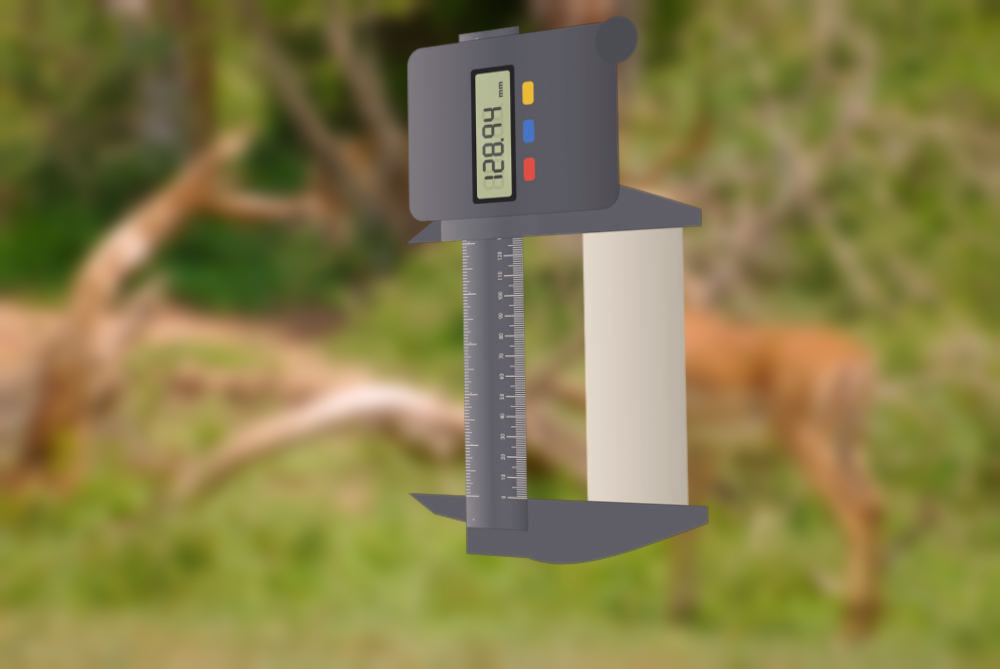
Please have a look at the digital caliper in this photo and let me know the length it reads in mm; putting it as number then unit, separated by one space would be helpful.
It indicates 128.94 mm
